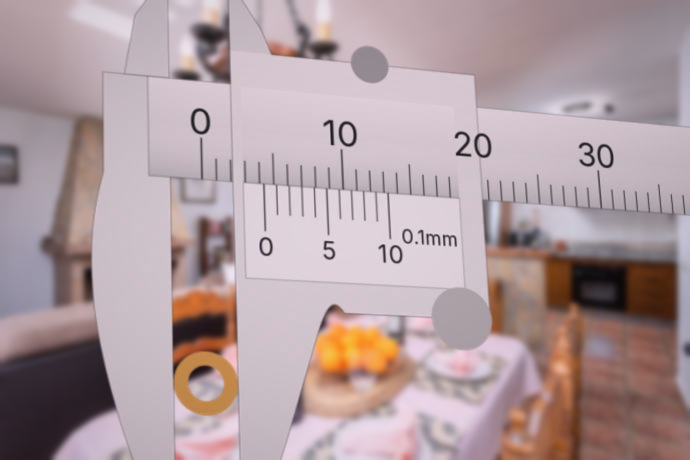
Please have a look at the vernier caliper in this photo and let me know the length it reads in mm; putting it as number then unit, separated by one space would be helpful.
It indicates 4.3 mm
